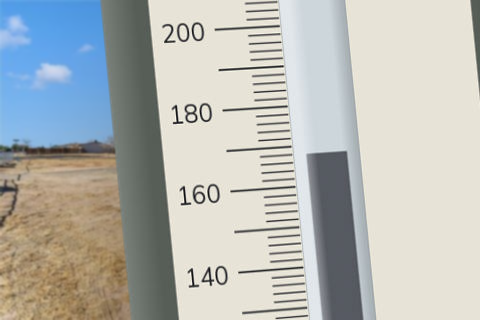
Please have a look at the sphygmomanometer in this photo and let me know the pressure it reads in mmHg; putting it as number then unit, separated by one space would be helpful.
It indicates 168 mmHg
